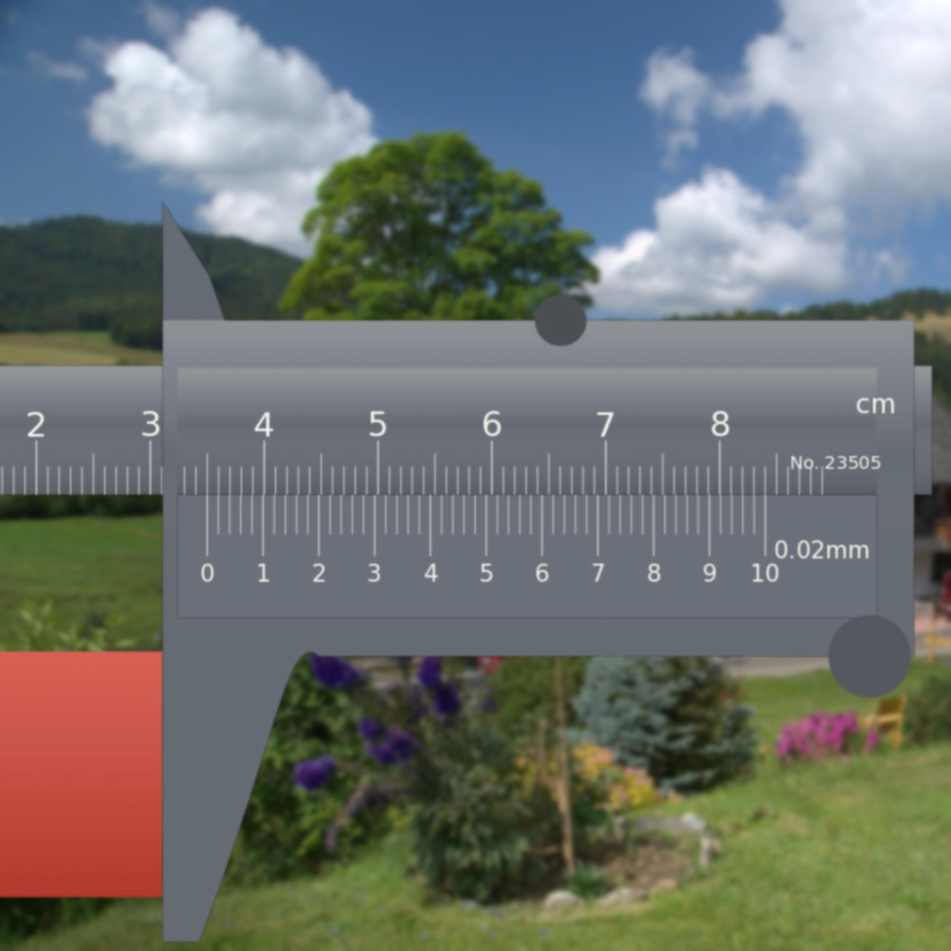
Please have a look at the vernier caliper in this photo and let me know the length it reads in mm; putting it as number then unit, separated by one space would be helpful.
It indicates 35.0 mm
